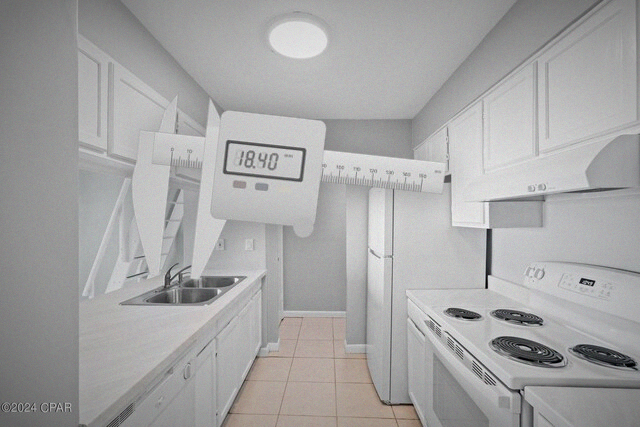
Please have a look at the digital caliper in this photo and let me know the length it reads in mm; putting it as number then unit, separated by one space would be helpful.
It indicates 18.40 mm
